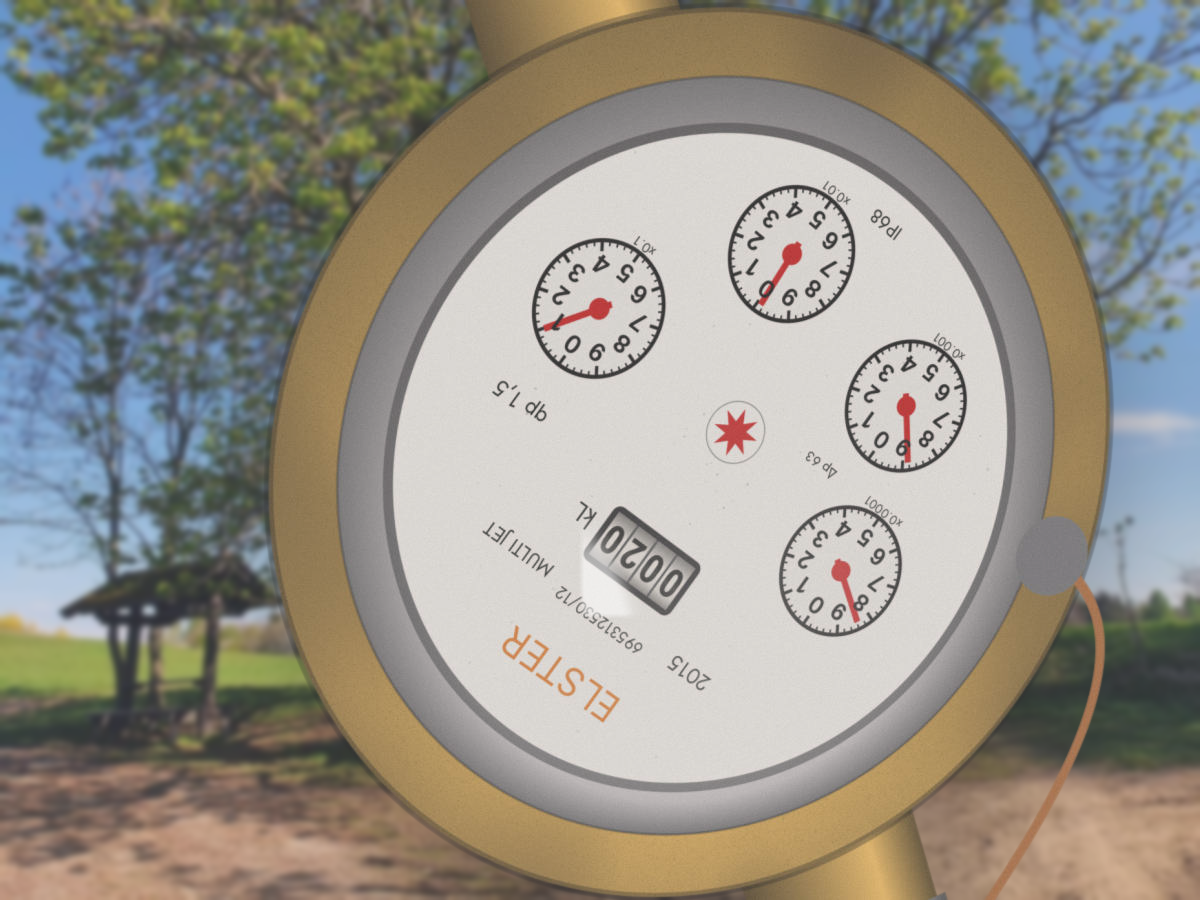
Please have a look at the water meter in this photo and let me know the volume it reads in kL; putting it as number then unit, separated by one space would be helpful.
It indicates 20.0988 kL
